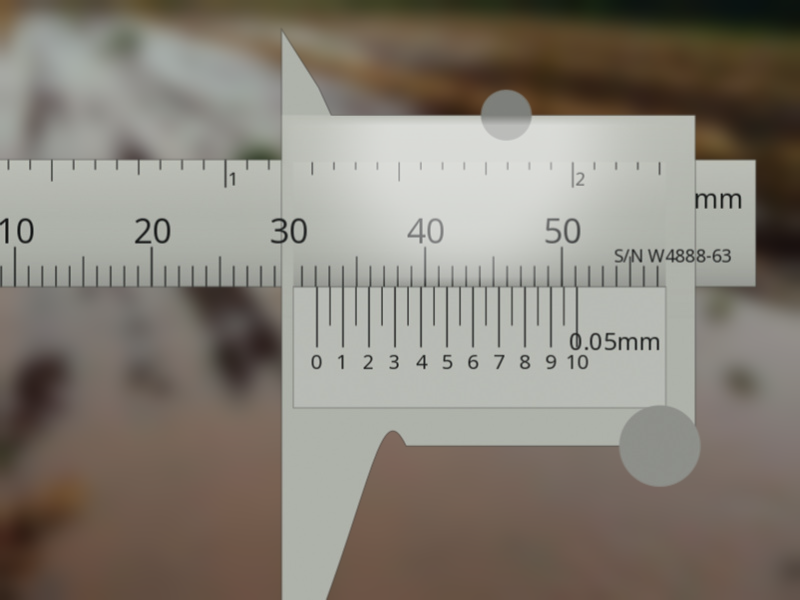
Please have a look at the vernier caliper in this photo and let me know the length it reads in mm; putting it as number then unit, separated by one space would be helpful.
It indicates 32.1 mm
